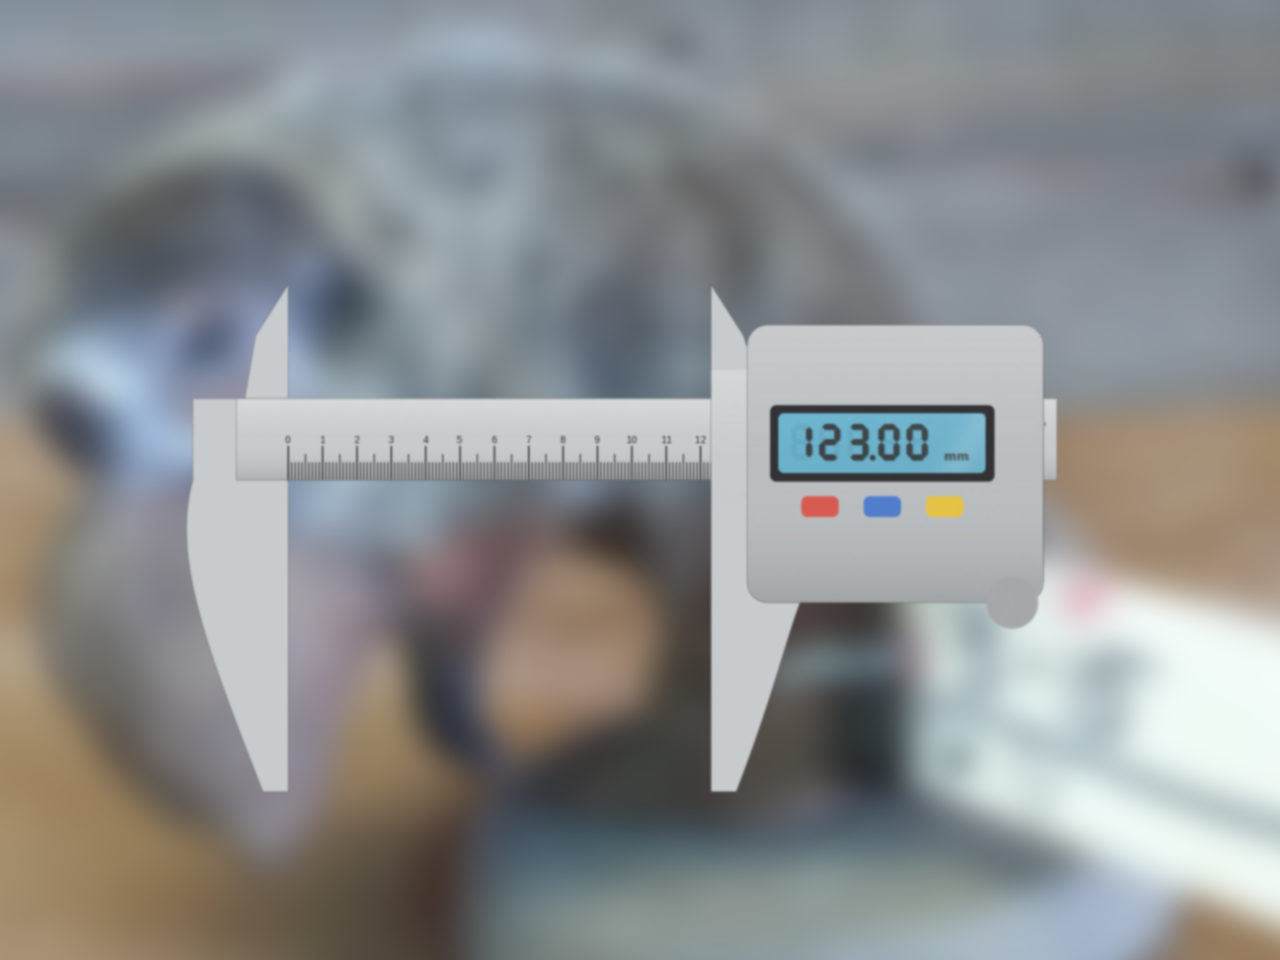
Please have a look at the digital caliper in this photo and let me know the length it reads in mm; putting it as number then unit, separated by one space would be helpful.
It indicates 123.00 mm
